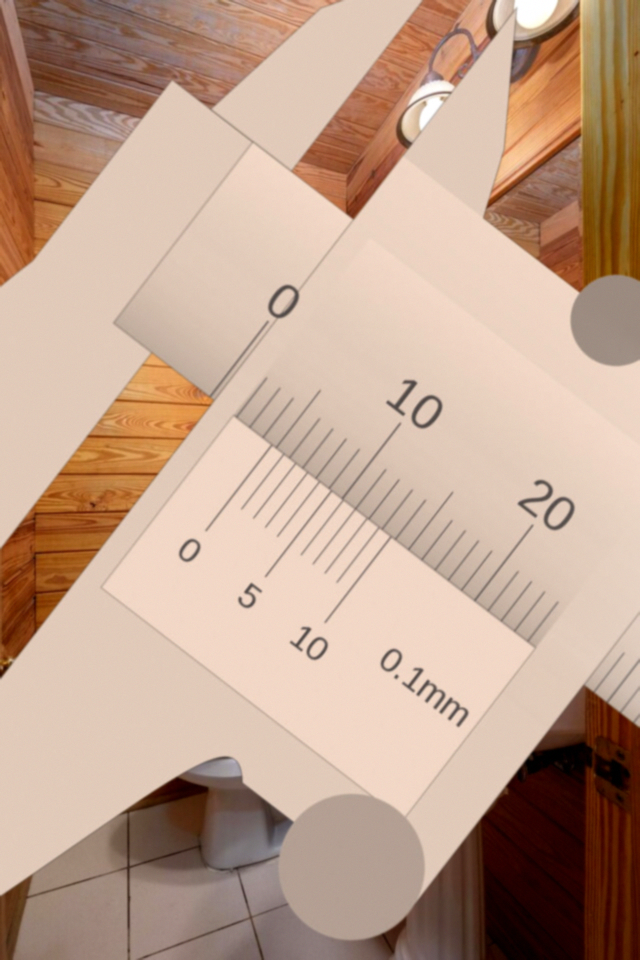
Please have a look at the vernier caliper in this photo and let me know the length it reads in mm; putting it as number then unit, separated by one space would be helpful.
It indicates 4.7 mm
